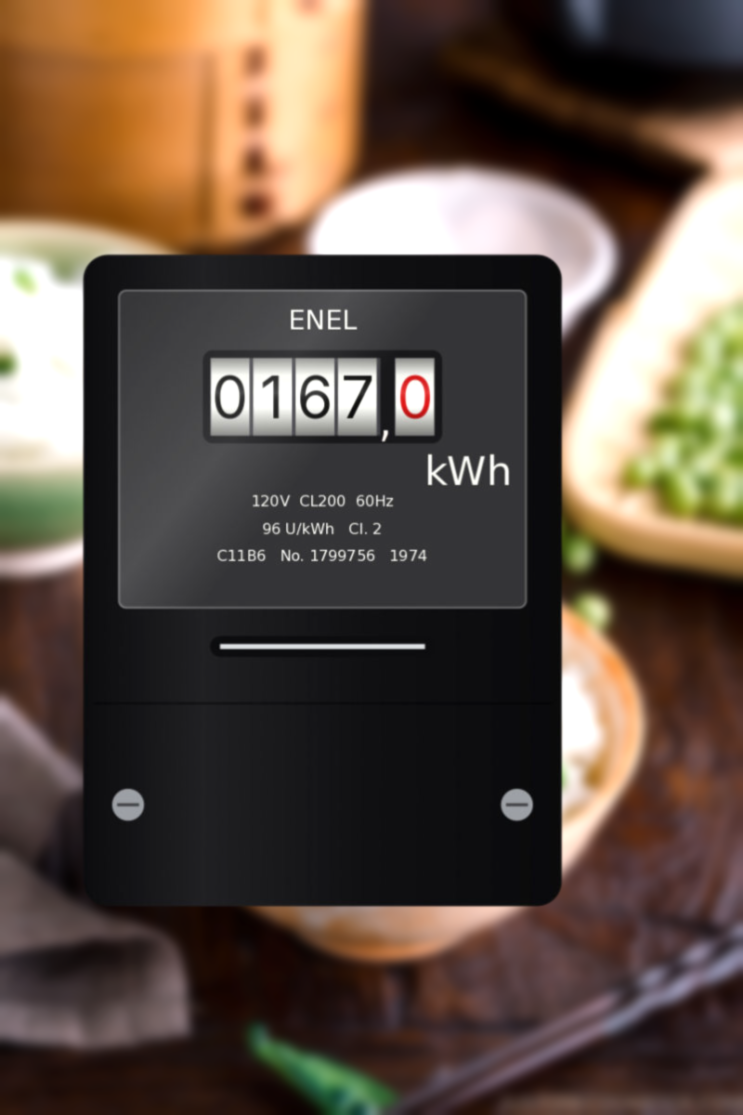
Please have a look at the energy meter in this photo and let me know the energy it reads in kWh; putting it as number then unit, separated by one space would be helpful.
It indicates 167.0 kWh
